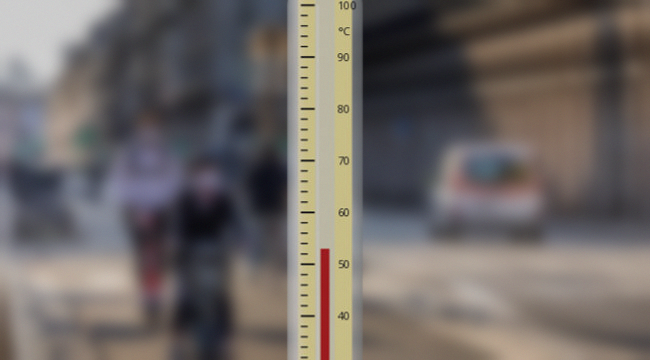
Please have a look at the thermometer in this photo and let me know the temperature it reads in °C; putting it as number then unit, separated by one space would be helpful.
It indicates 53 °C
